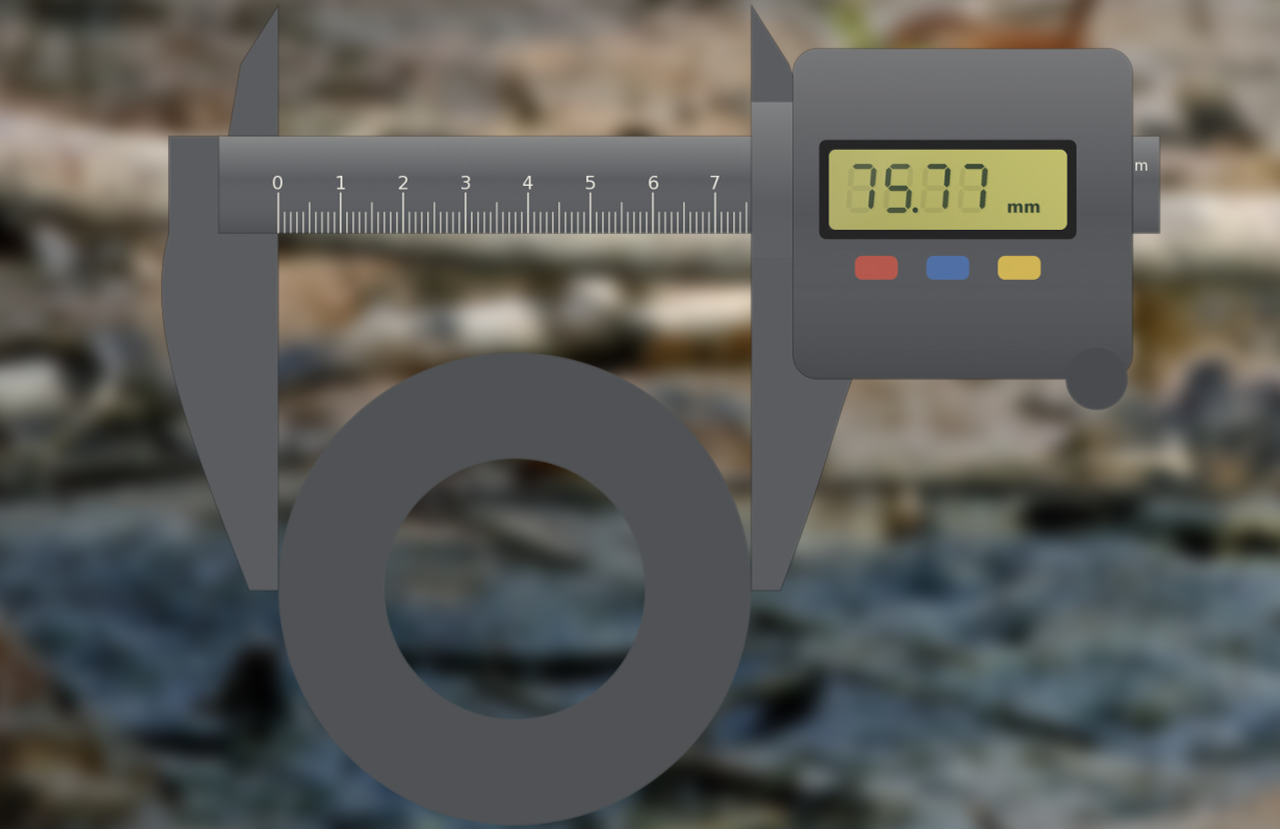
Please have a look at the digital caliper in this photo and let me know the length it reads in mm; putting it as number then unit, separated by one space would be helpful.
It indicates 75.77 mm
